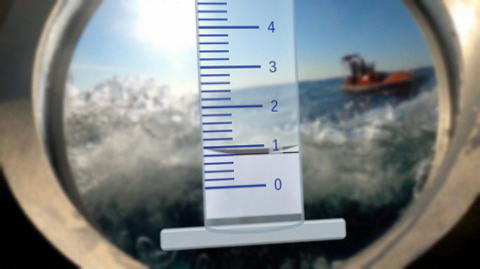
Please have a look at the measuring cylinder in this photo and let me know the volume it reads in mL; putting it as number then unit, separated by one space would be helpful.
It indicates 0.8 mL
